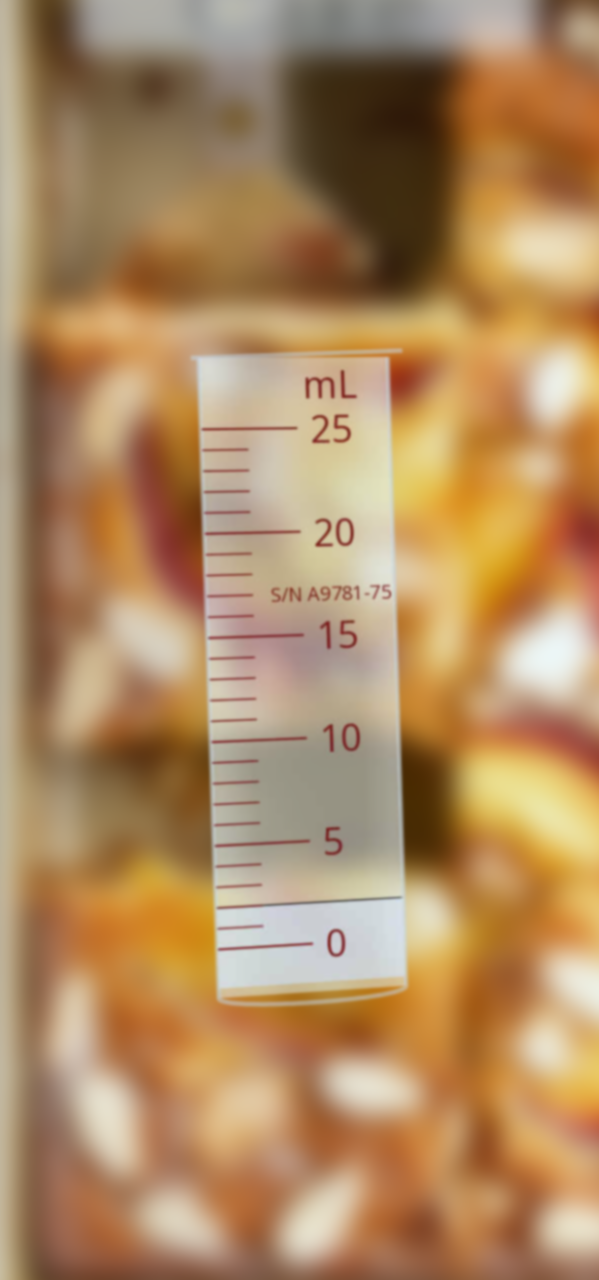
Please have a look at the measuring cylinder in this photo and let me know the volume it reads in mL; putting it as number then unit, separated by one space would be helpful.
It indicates 2 mL
